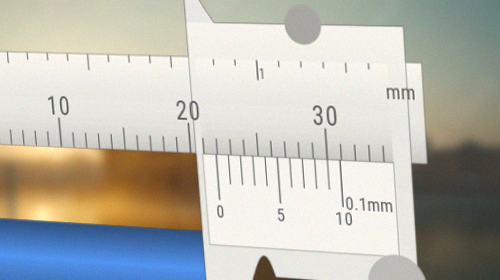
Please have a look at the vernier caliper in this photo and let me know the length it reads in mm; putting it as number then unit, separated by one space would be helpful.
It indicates 21.9 mm
